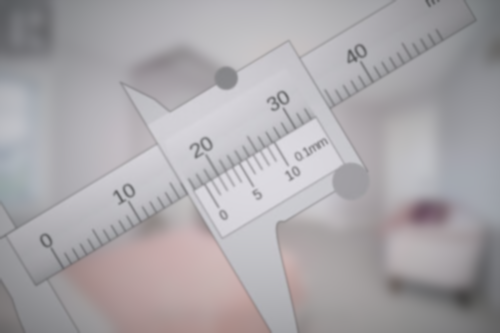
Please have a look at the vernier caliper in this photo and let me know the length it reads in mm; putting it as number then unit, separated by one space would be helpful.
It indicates 18.2 mm
